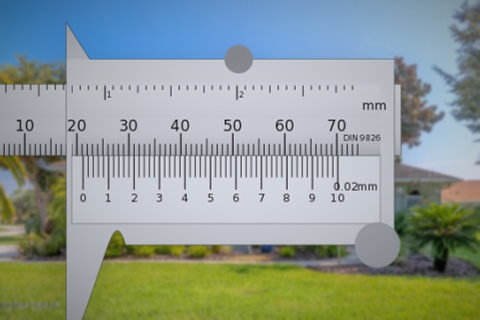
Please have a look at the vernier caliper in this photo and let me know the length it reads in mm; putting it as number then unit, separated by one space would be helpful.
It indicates 21.2 mm
